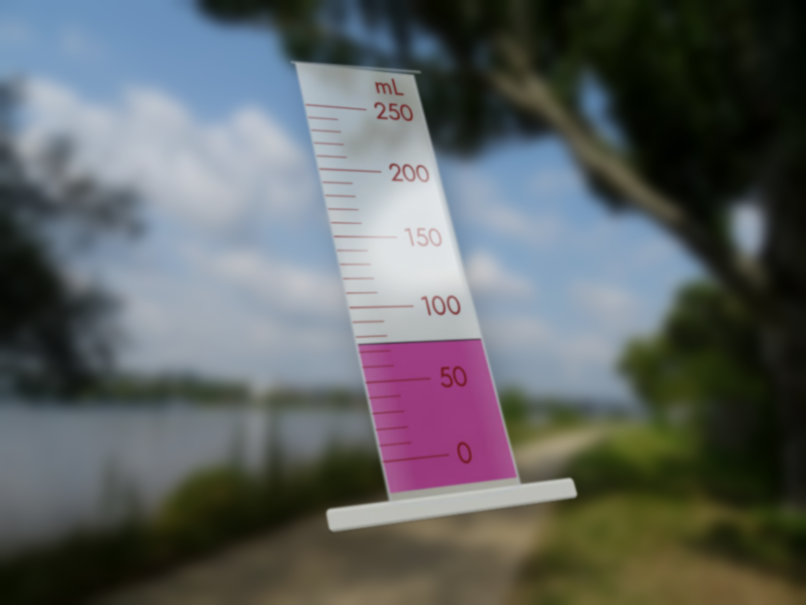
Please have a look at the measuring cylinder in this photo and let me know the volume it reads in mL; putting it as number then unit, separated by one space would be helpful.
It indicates 75 mL
